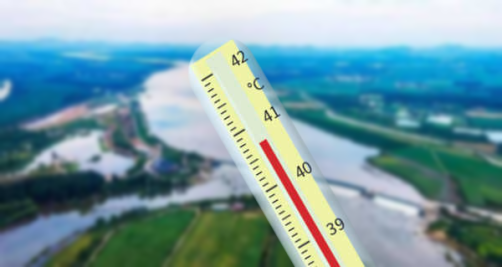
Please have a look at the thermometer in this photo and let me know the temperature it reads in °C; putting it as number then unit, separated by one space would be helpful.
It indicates 40.7 °C
